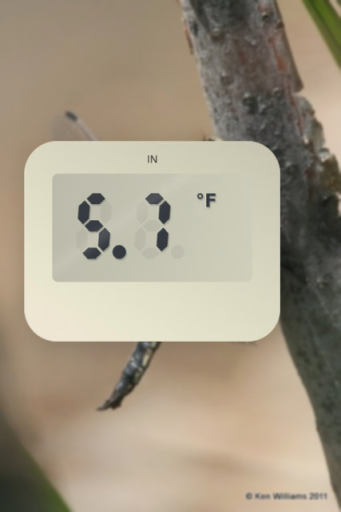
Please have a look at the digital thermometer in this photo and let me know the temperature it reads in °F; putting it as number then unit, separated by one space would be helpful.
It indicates 5.7 °F
